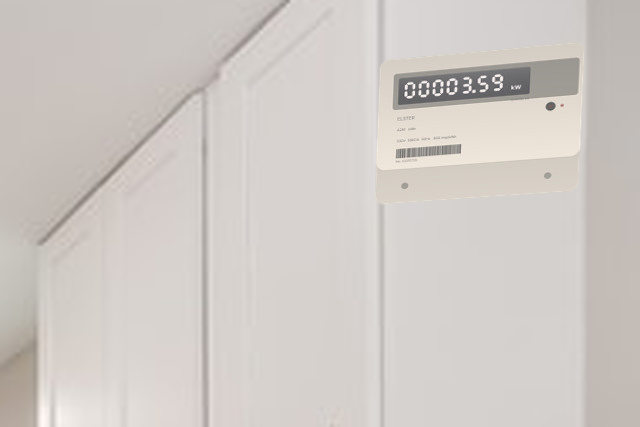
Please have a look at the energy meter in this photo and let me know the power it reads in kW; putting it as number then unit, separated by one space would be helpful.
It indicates 3.59 kW
